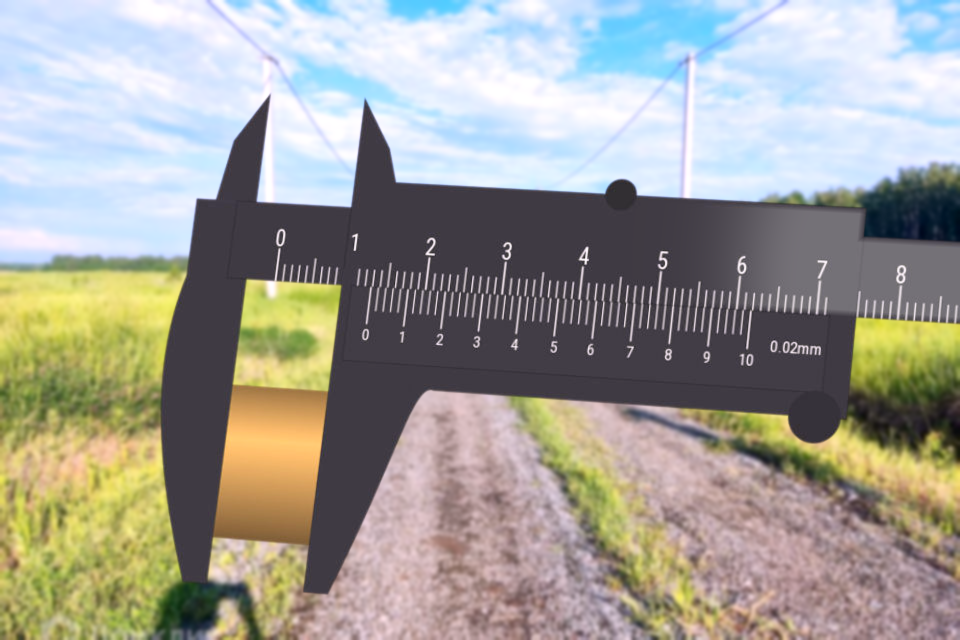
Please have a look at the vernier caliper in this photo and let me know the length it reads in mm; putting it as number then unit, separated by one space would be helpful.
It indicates 12.8 mm
